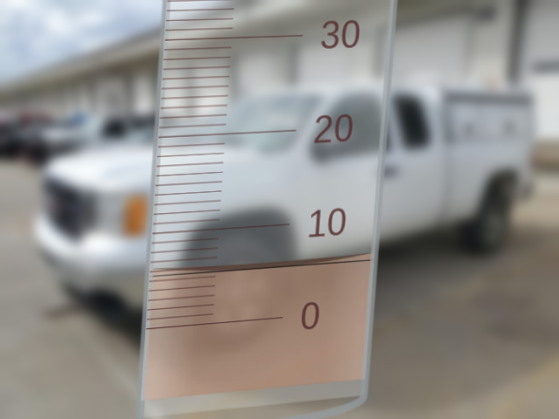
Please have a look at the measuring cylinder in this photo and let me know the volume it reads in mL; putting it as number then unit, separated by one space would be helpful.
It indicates 5.5 mL
